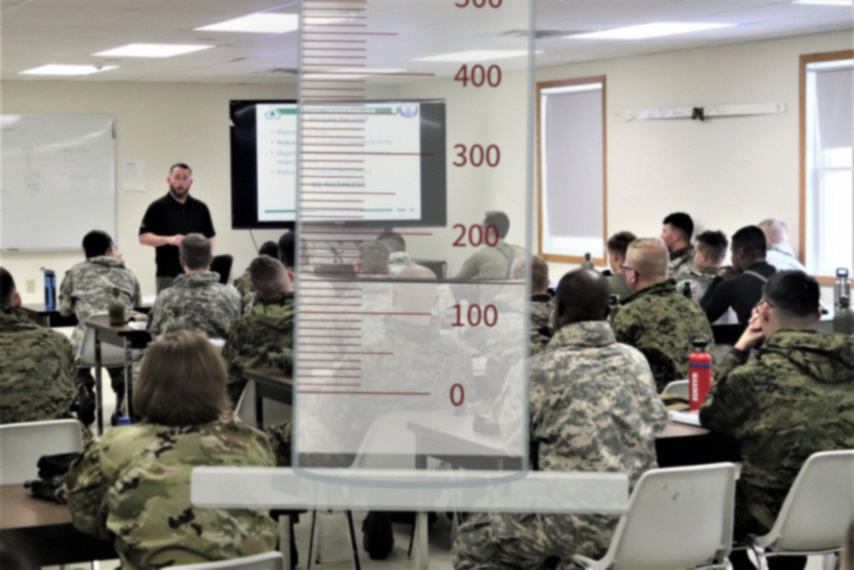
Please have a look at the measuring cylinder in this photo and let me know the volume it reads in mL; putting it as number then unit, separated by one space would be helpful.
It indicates 140 mL
